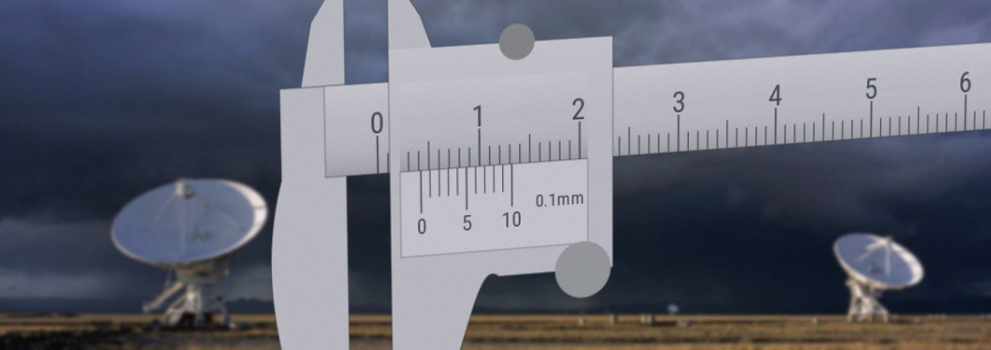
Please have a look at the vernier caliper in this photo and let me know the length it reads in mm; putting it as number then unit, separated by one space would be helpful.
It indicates 4.2 mm
